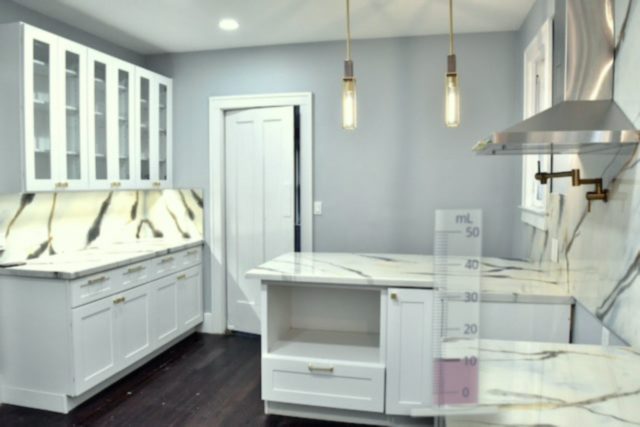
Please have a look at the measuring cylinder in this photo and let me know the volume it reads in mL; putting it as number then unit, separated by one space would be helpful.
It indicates 10 mL
